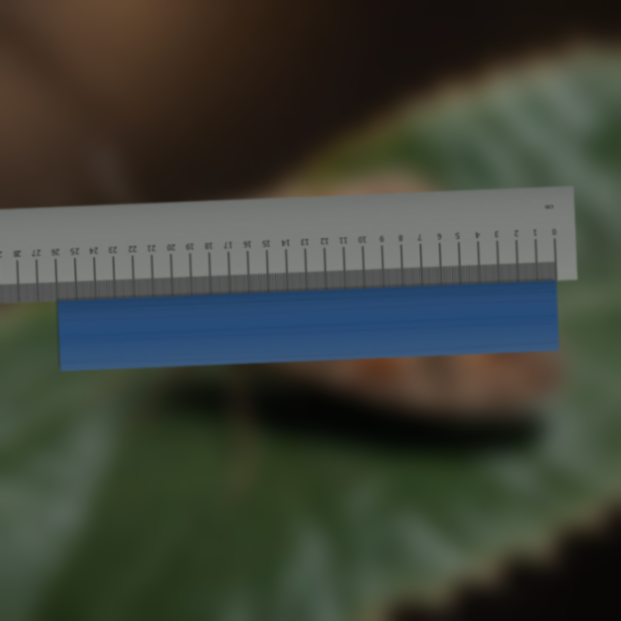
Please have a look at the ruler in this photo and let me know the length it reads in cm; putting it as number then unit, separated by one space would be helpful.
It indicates 26 cm
